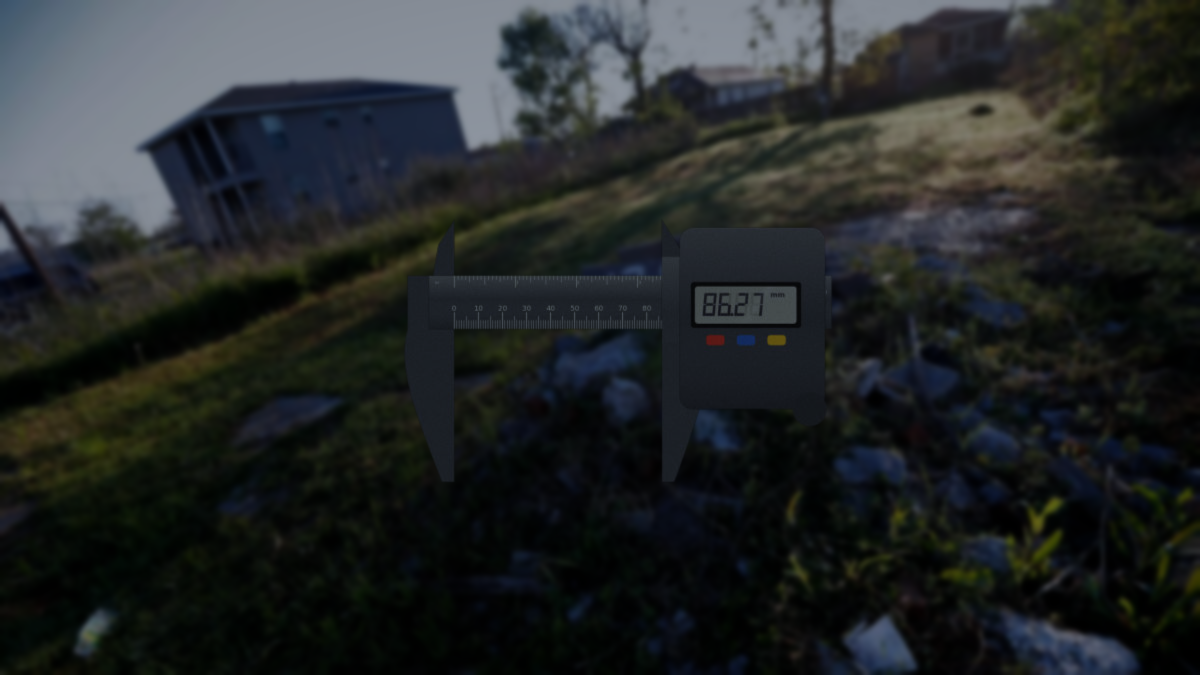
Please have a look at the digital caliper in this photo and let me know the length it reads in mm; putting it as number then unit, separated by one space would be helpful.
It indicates 86.27 mm
